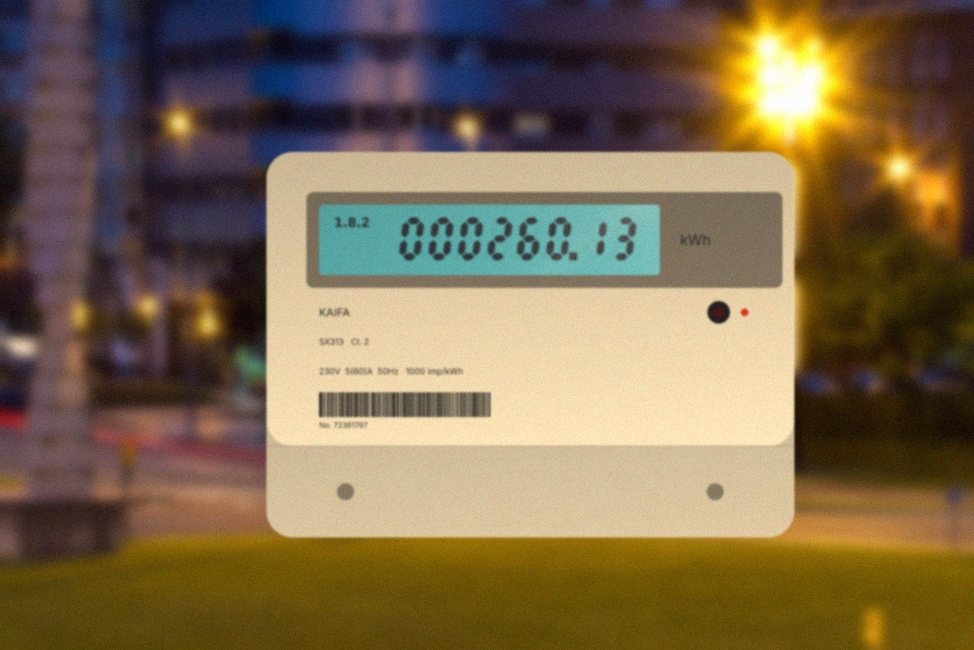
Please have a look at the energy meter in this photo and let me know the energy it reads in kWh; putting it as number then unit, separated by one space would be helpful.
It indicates 260.13 kWh
